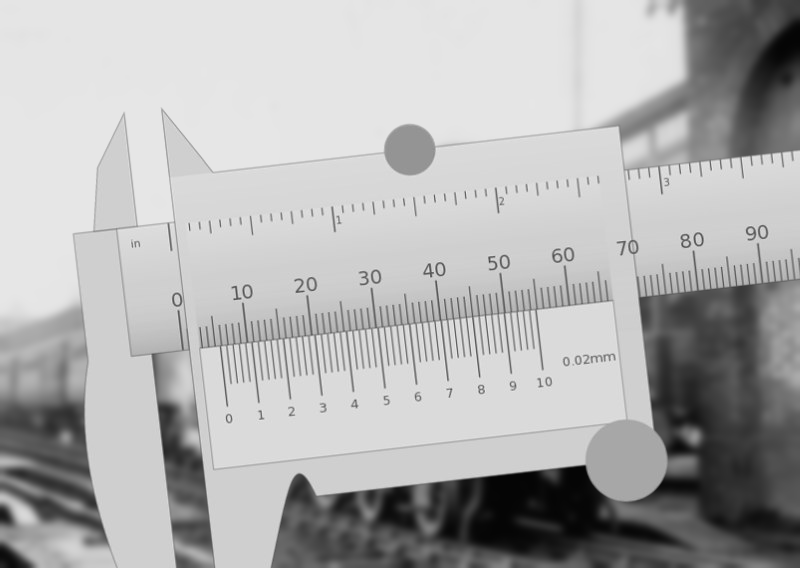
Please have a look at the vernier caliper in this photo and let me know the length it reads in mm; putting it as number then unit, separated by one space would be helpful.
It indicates 5.8 mm
